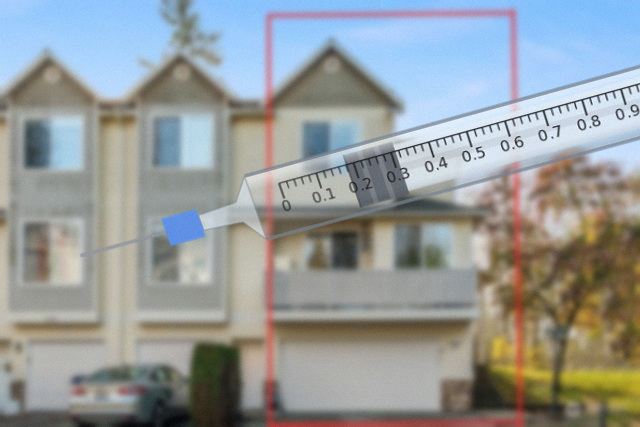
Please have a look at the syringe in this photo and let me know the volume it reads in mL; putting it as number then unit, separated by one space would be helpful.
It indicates 0.18 mL
